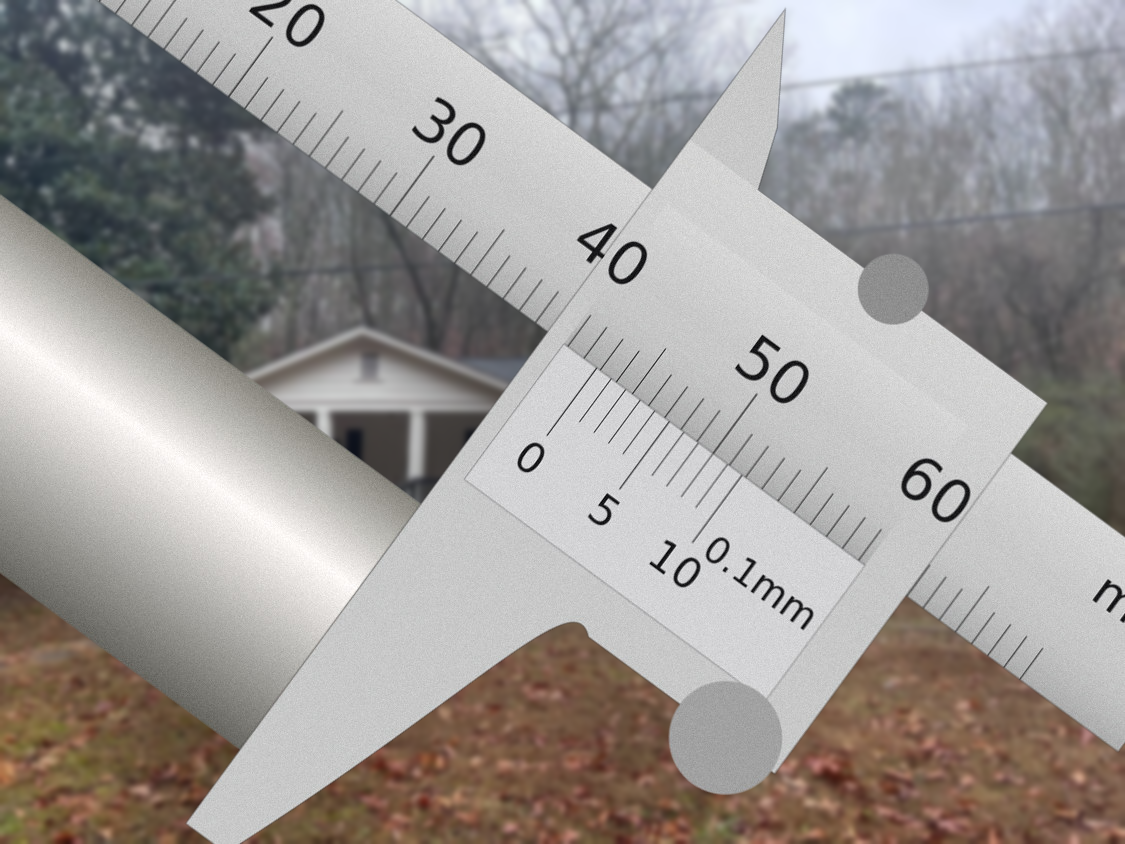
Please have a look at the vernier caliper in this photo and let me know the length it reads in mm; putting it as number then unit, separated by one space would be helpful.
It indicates 42.8 mm
